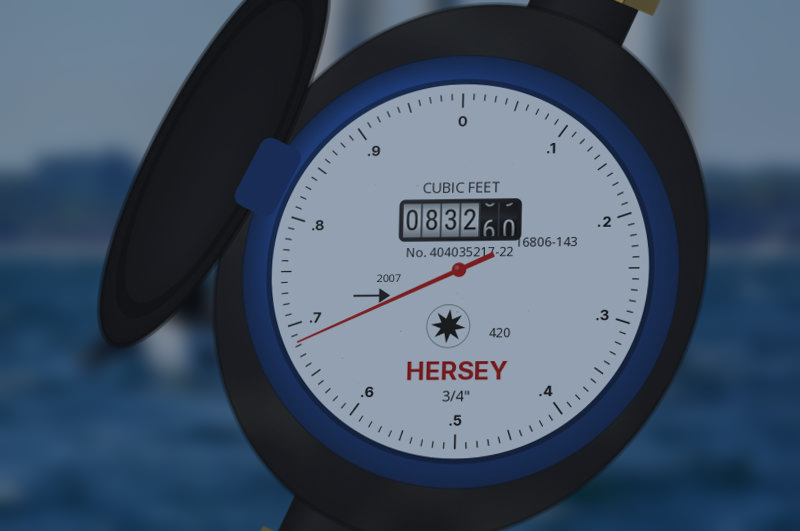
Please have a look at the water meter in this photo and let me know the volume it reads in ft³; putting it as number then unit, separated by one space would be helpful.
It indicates 83259.68 ft³
